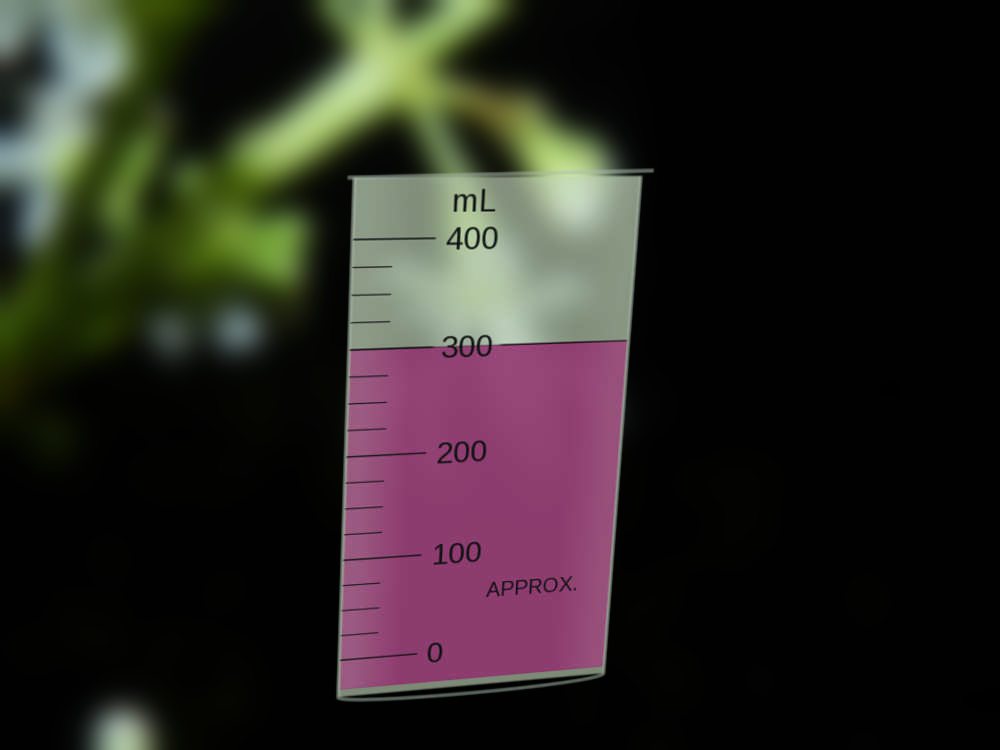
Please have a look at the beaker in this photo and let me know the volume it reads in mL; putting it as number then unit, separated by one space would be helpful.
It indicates 300 mL
